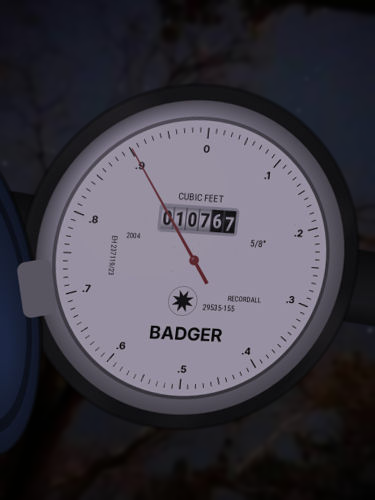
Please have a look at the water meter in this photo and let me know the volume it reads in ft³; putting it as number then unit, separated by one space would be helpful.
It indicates 10766.90 ft³
